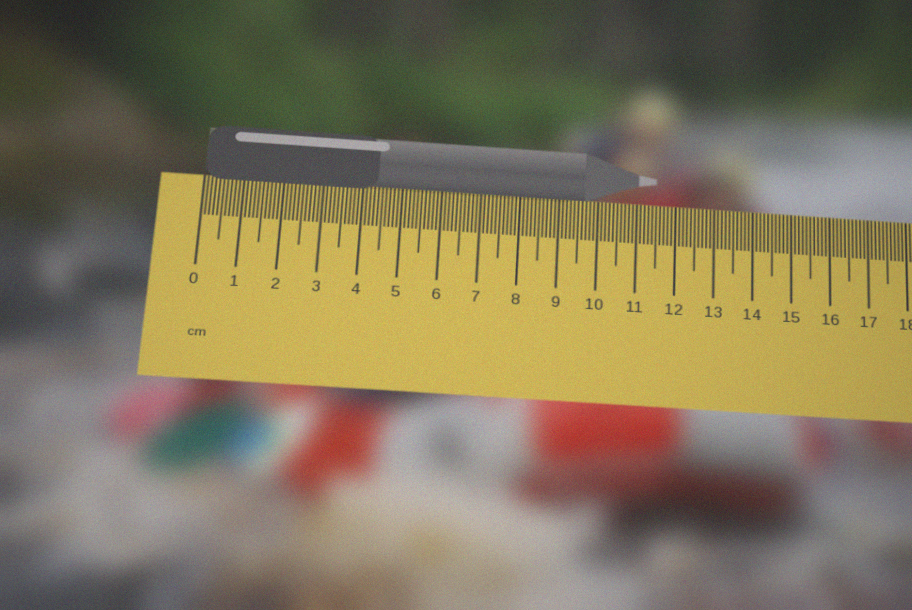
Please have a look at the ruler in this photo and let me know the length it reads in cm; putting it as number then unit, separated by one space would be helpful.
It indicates 11.5 cm
